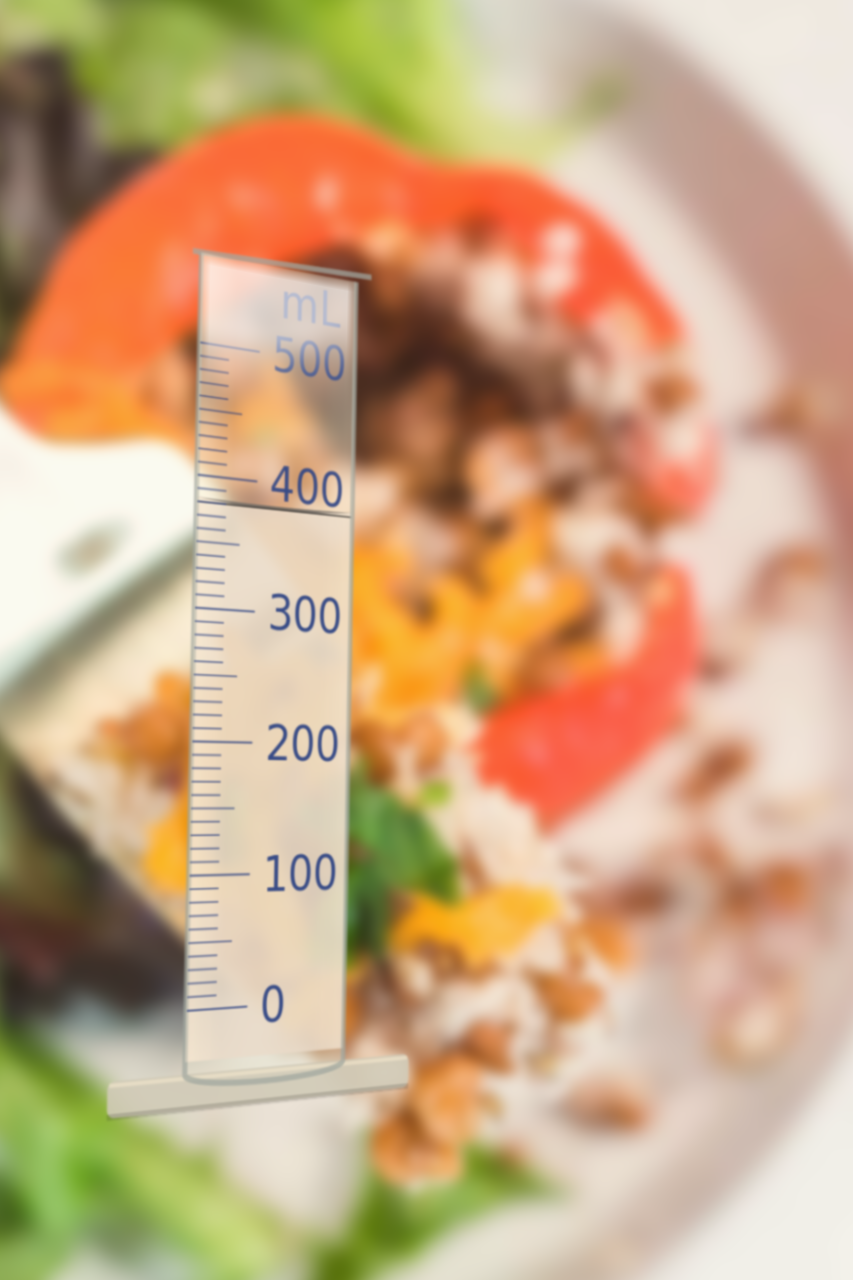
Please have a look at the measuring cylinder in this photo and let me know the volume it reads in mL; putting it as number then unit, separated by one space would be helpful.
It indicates 380 mL
